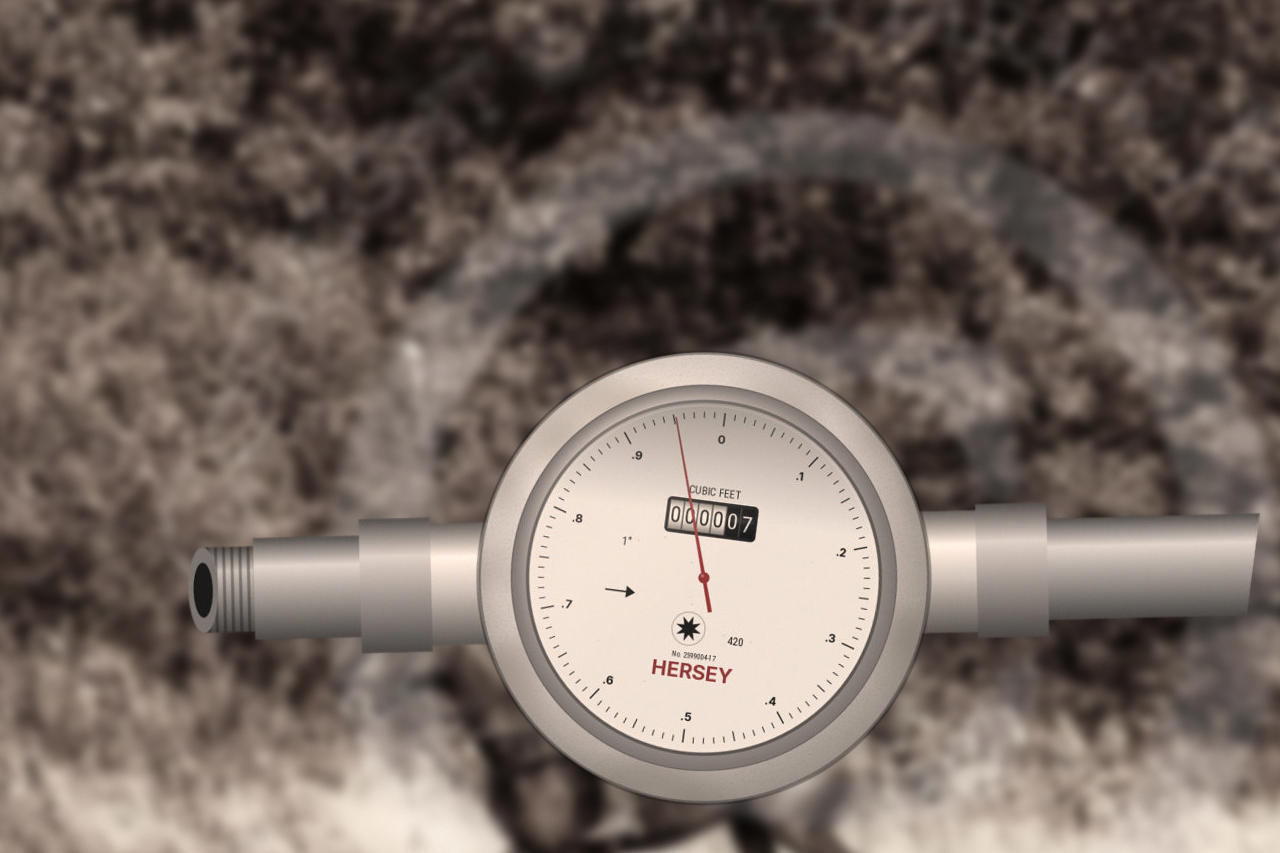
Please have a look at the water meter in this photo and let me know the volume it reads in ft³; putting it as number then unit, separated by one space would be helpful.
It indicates 6.95 ft³
